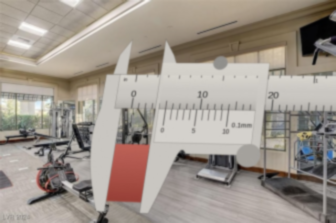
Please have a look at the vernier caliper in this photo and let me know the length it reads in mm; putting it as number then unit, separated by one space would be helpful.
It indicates 5.0 mm
